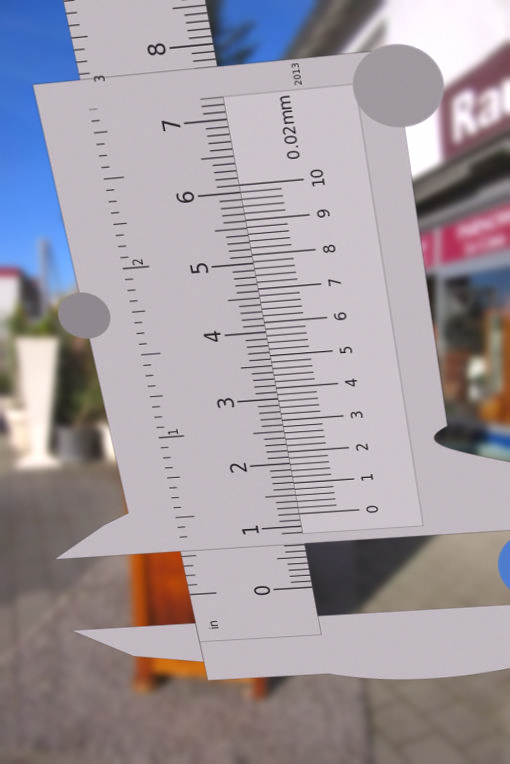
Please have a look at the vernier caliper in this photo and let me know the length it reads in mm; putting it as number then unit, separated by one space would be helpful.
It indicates 12.0 mm
